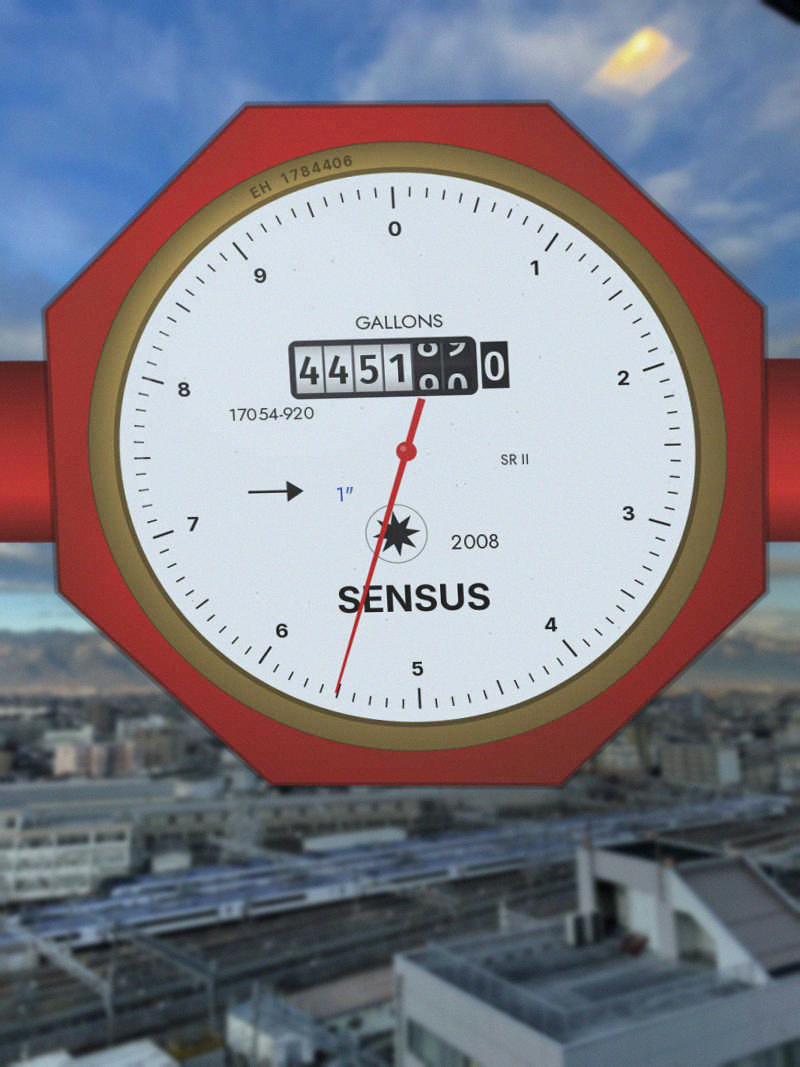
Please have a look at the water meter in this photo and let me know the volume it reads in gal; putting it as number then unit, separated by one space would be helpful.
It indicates 4451895.5 gal
